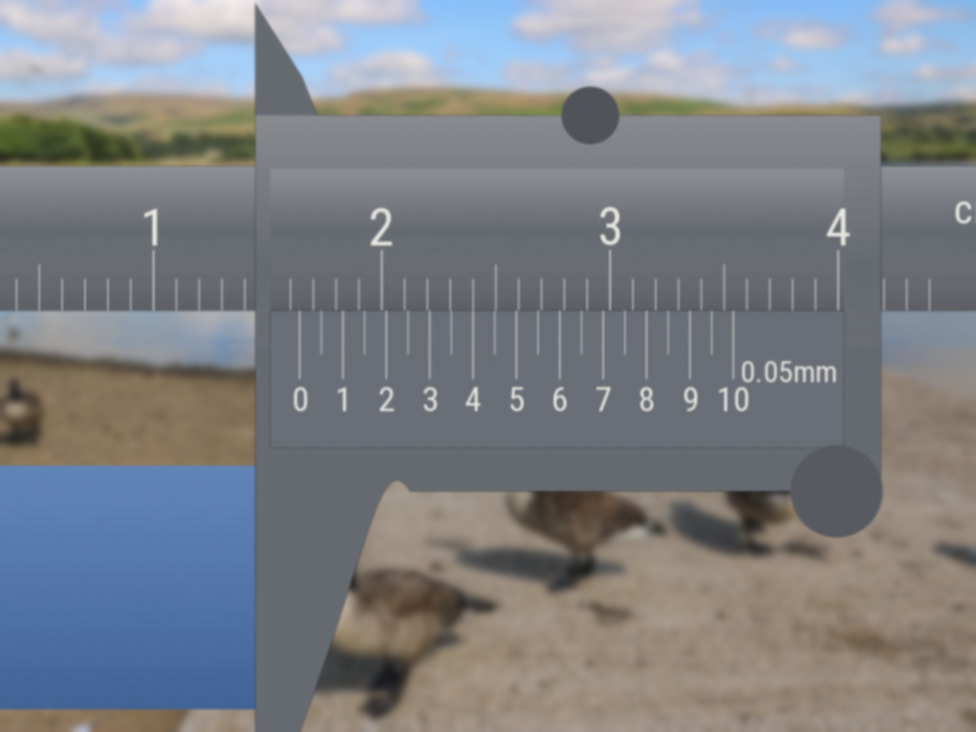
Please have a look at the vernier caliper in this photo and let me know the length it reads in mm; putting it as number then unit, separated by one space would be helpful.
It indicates 16.4 mm
